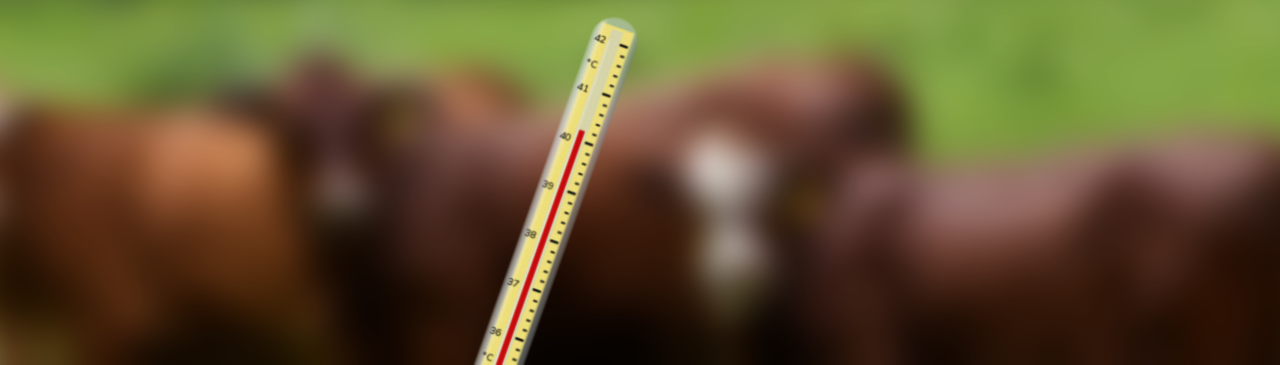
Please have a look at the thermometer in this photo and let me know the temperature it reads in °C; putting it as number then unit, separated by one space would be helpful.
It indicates 40.2 °C
